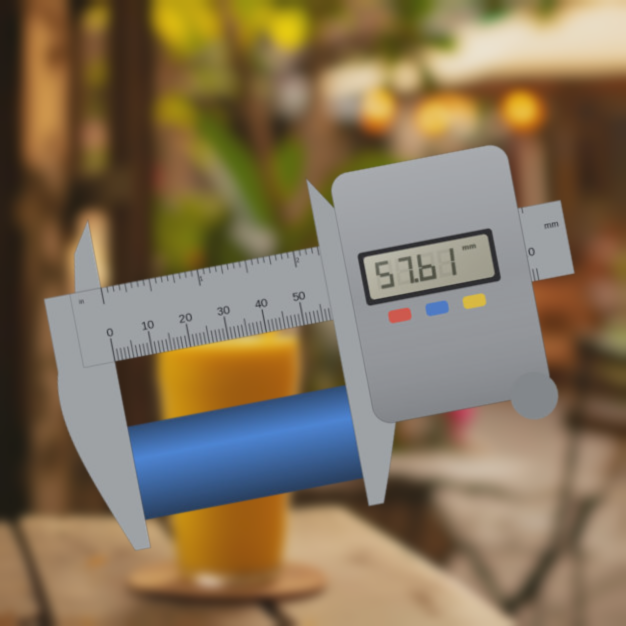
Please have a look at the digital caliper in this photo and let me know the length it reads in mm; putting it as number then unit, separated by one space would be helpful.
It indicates 57.61 mm
